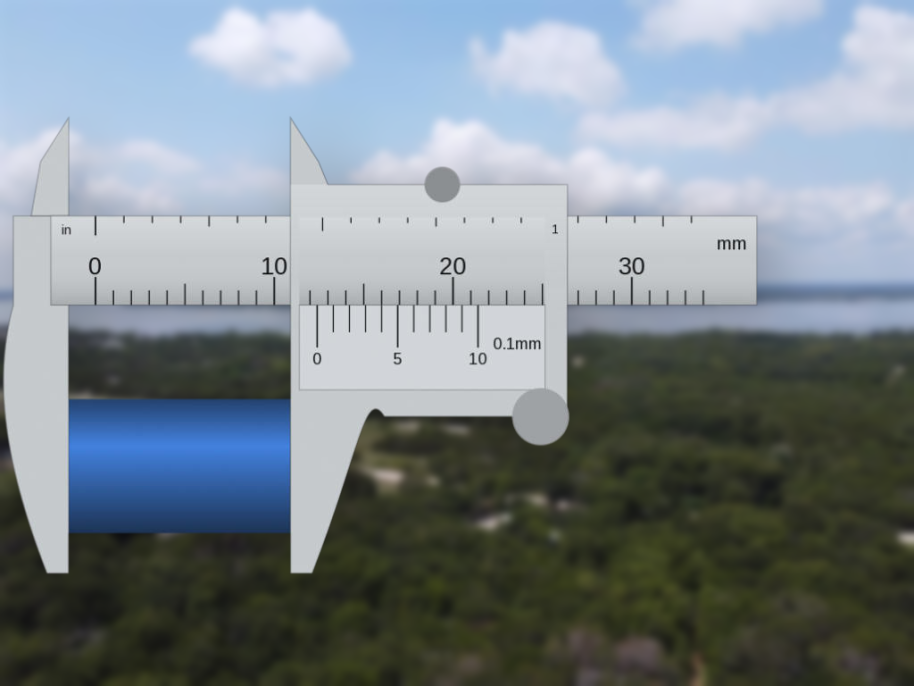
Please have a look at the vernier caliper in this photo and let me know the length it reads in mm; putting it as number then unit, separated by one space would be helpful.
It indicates 12.4 mm
